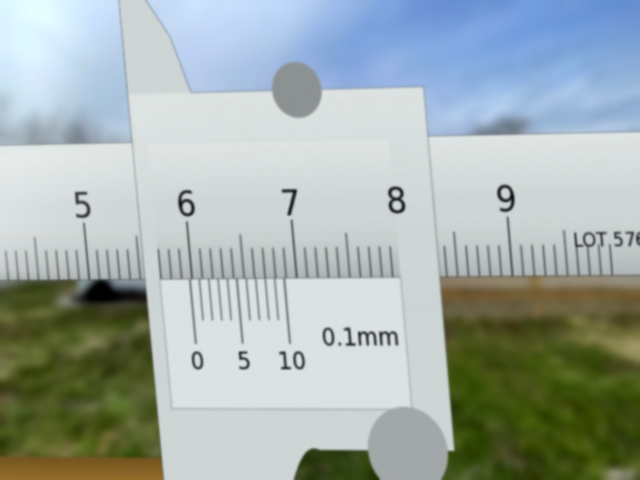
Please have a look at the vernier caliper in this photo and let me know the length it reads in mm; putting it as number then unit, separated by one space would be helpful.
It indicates 59.8 mm
